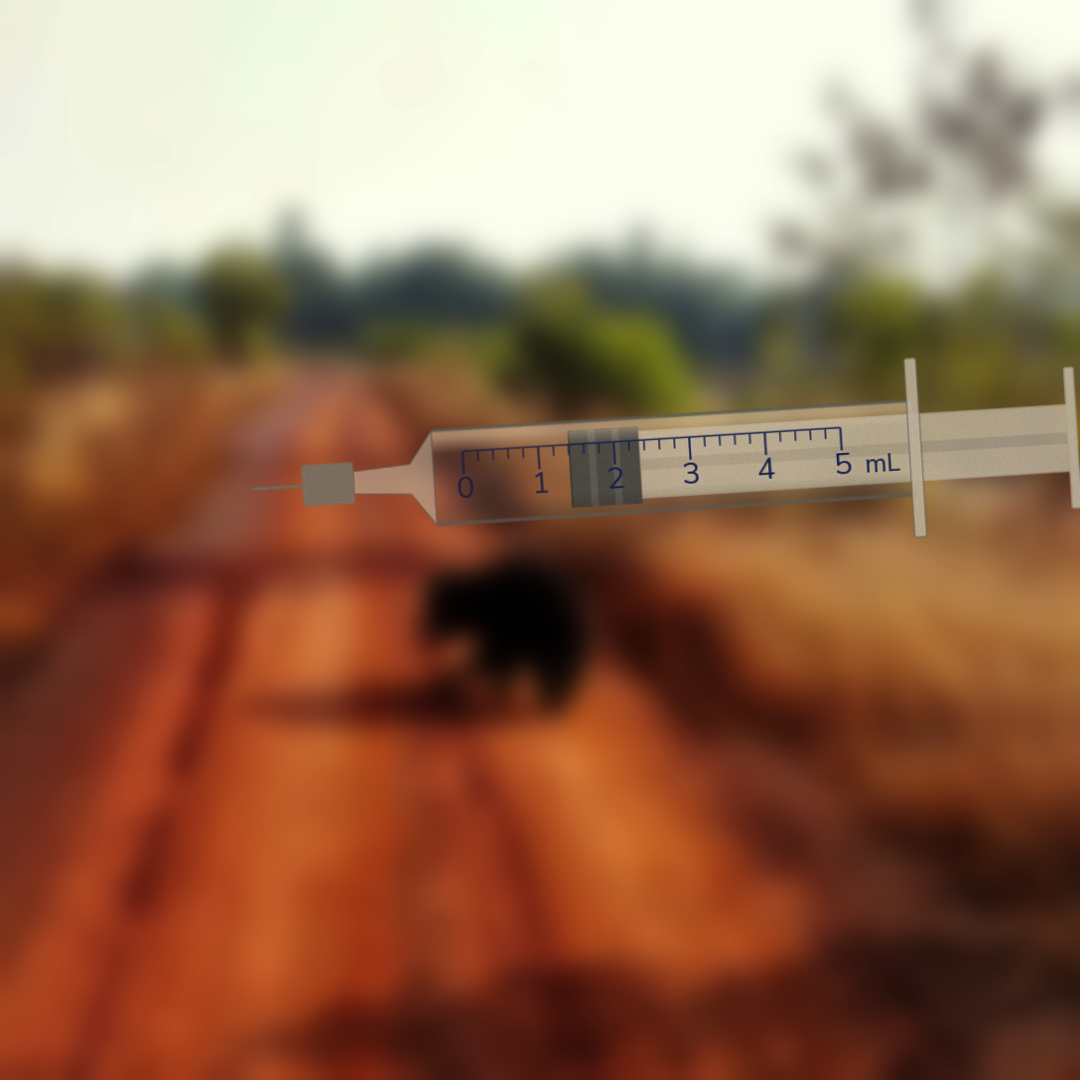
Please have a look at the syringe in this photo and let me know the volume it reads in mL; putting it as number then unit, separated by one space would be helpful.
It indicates 1.4 mL
